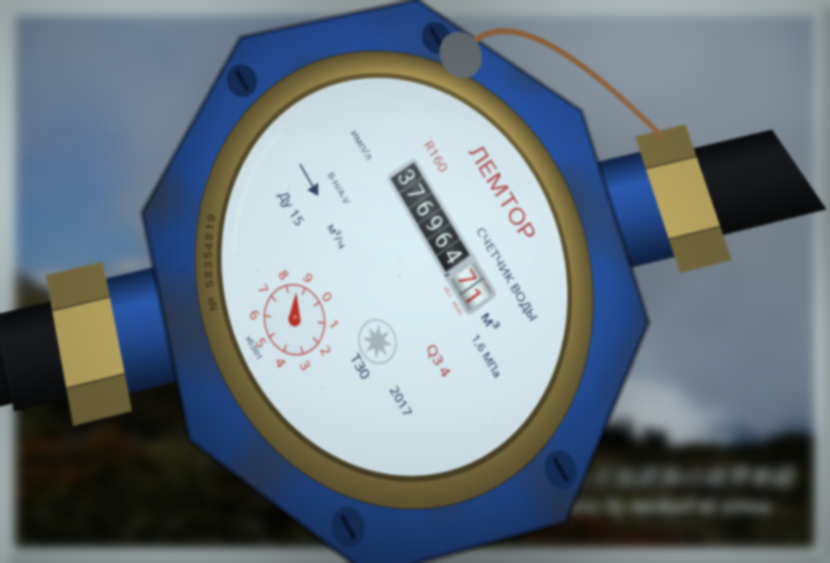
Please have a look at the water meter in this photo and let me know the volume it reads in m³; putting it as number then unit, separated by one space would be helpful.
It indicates 376964.708 m³
